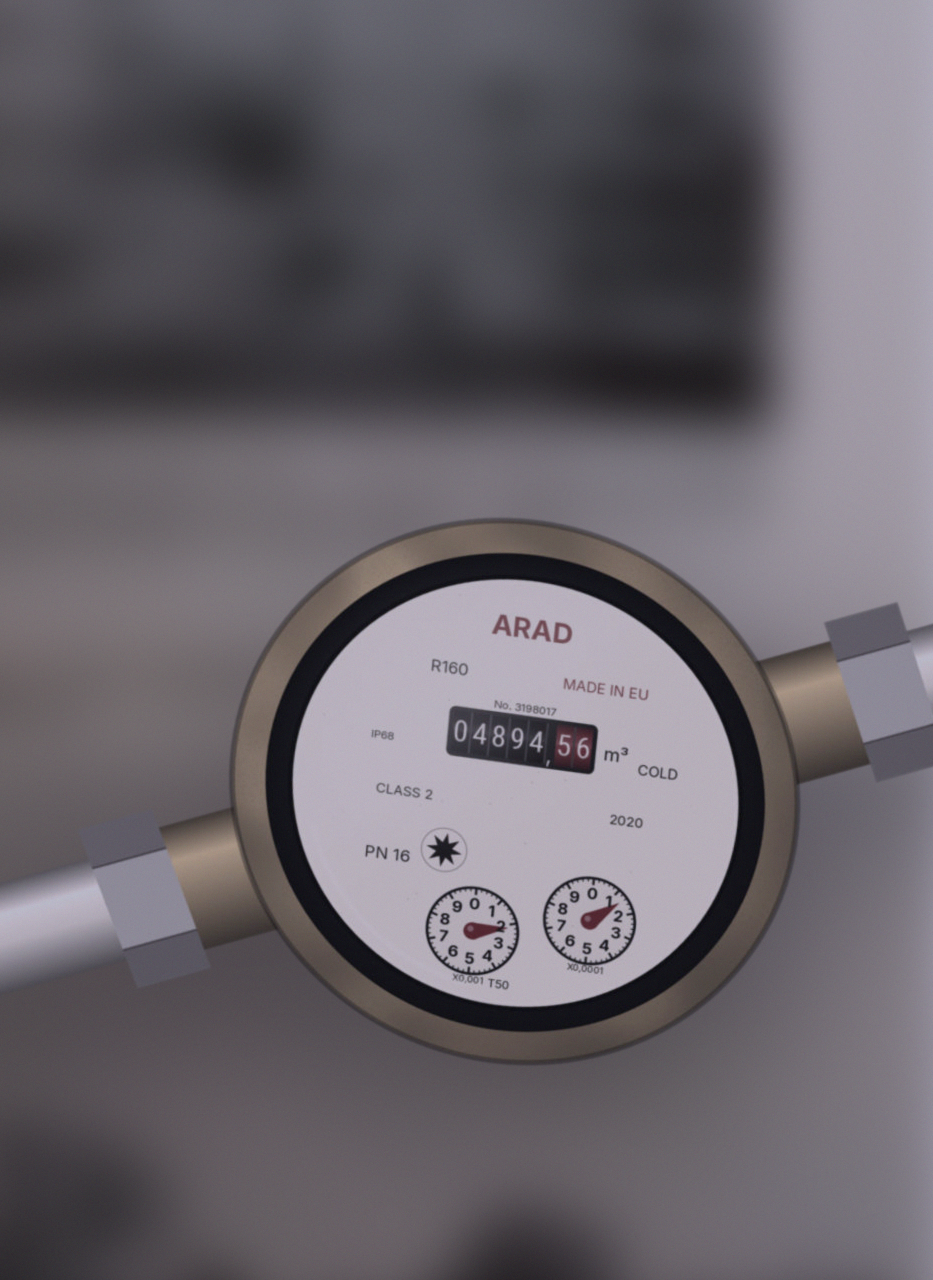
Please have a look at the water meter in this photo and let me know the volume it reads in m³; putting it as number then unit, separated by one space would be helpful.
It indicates 4894.5621 m³
